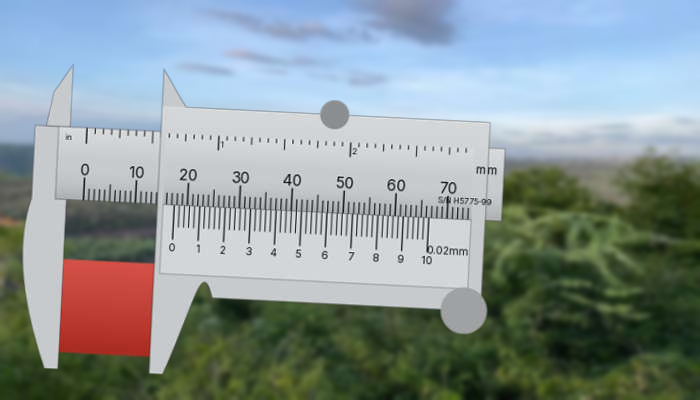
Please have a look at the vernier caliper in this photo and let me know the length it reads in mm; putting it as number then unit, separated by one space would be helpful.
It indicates 17.5 mm
